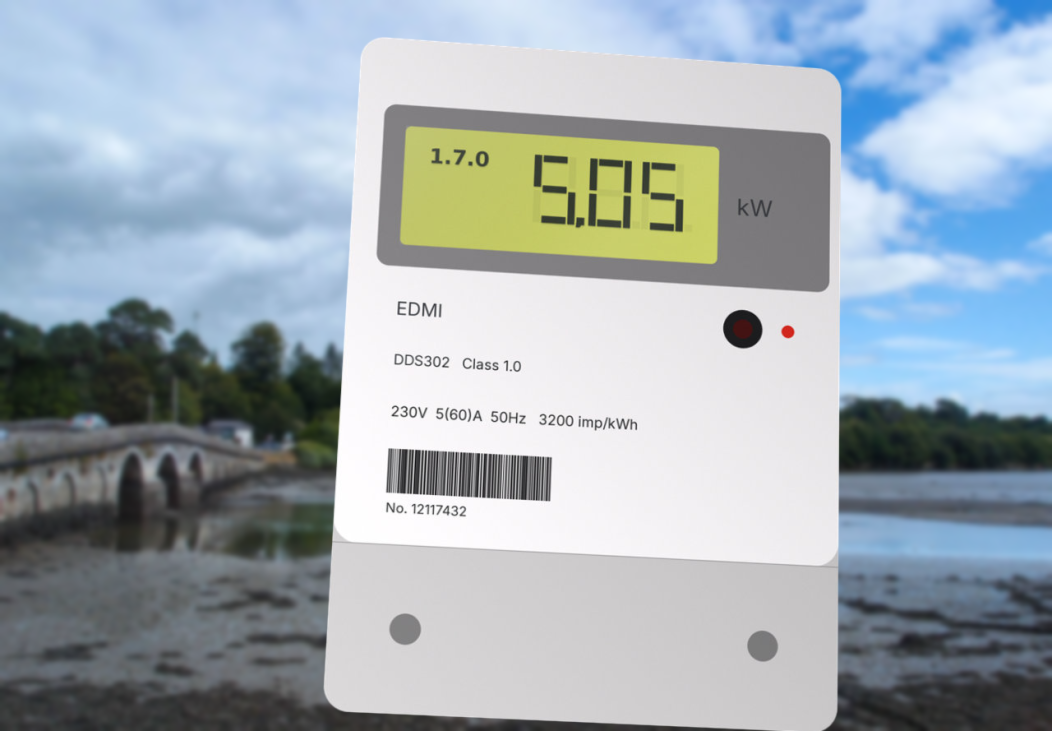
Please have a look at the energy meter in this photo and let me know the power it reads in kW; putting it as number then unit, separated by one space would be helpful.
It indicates 5.05 kW
